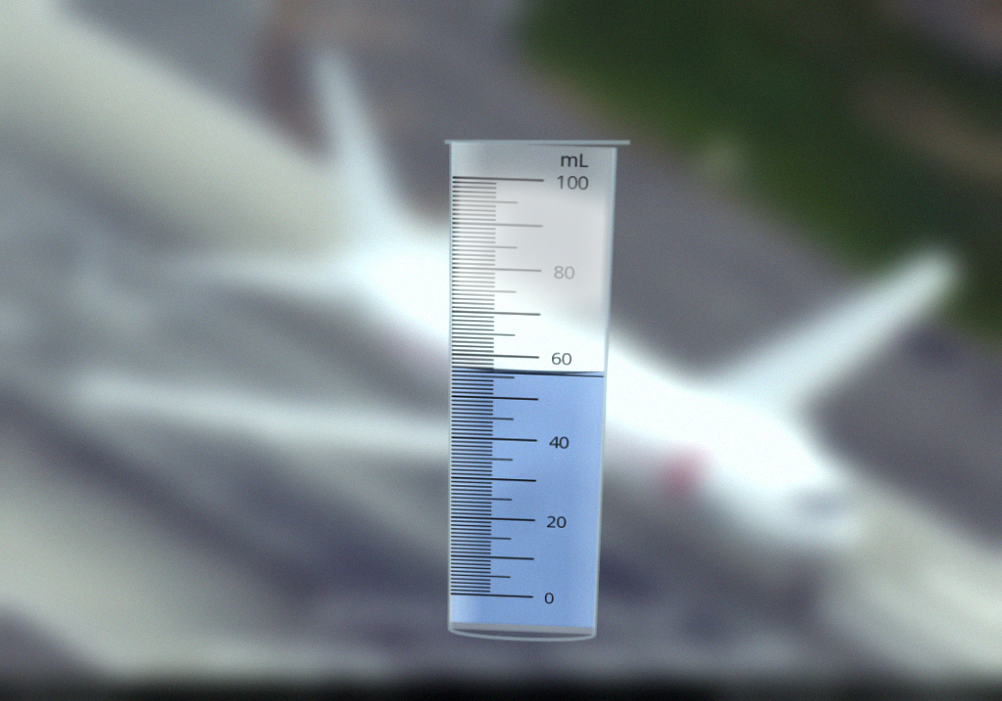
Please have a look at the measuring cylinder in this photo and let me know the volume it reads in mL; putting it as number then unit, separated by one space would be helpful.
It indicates 56 mL
